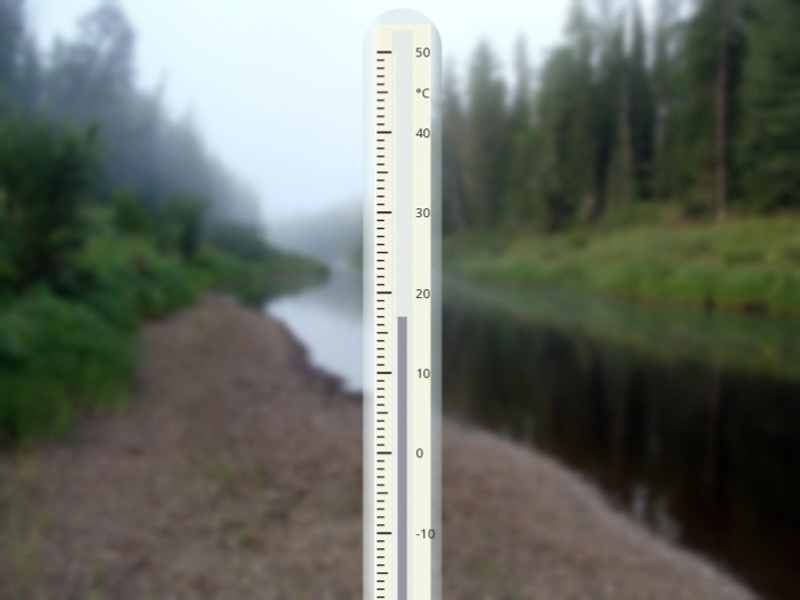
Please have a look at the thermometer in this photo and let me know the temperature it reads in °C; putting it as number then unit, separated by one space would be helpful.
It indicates 17 °C
